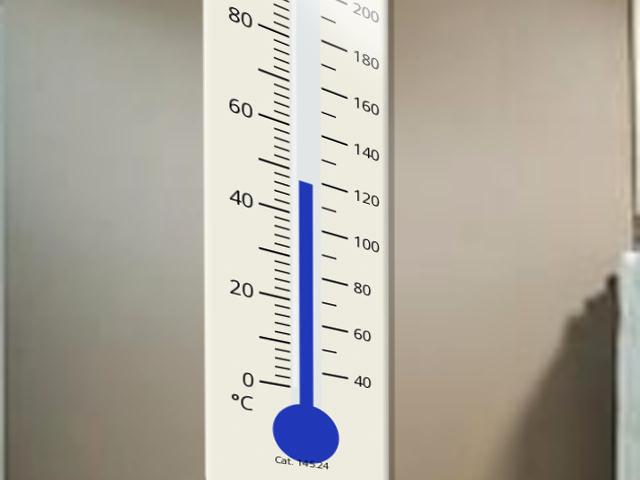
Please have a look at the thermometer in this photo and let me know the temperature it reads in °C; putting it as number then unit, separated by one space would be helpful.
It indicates 48 °C
